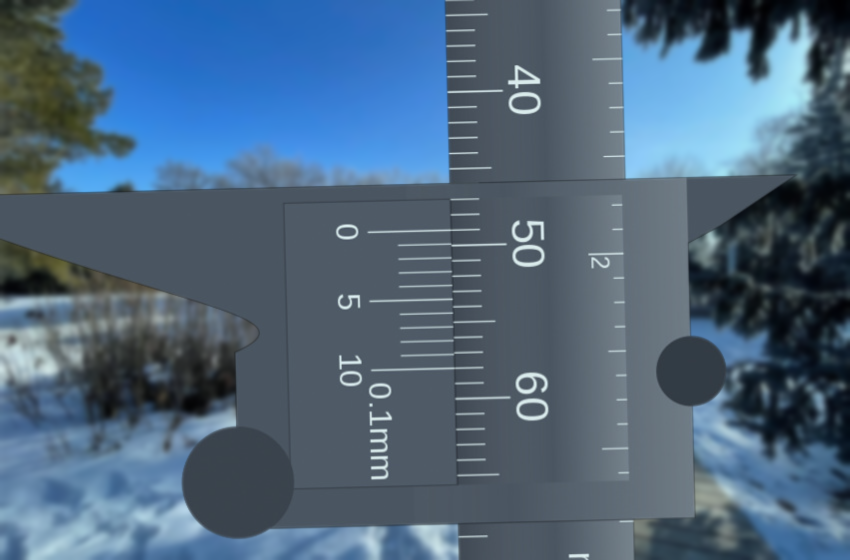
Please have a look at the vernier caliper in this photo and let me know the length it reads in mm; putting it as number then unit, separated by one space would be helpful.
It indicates 49.0 mm
